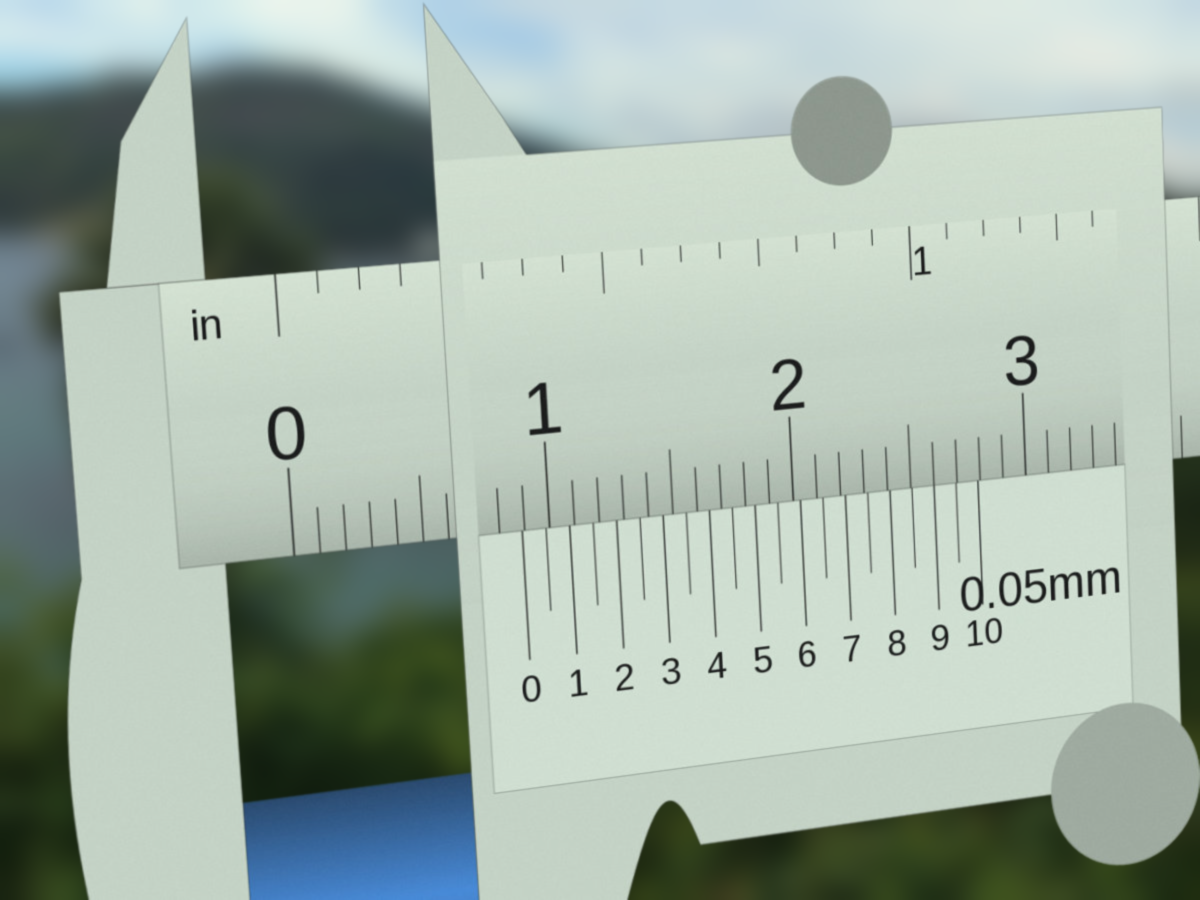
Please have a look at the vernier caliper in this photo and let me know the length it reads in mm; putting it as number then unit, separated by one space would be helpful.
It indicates 8.9 mm
